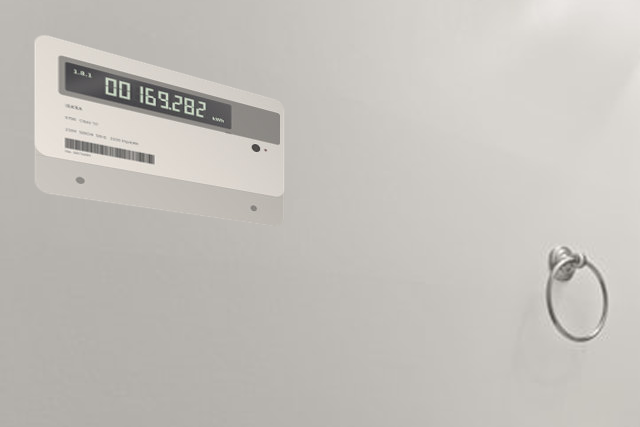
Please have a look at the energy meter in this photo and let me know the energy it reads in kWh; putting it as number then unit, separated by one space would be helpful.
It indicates 169.282 kWh
